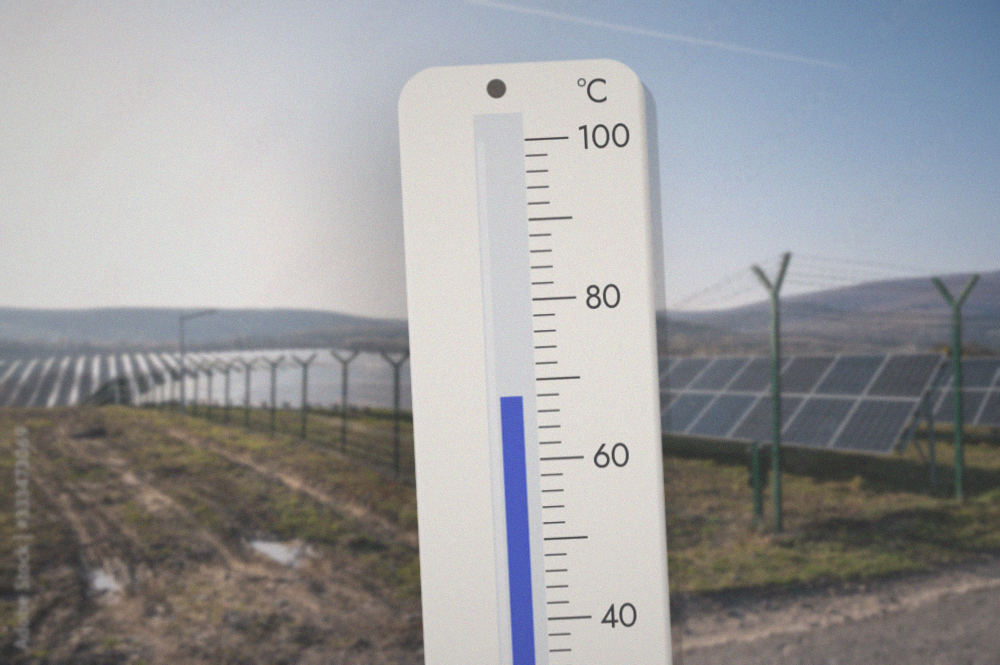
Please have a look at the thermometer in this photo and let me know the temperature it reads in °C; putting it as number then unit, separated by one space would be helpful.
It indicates 68 °C
